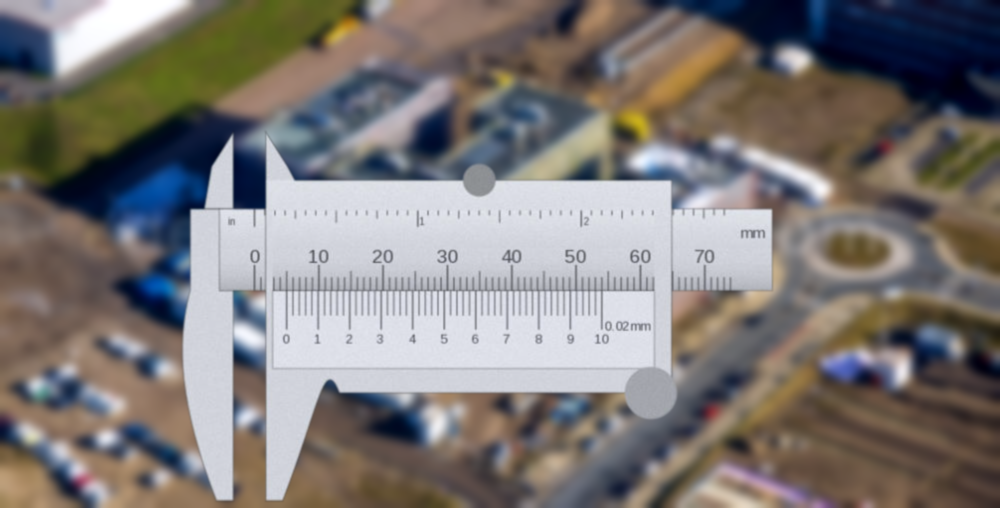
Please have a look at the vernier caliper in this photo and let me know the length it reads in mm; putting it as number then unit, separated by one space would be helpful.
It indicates 5.0 mm
